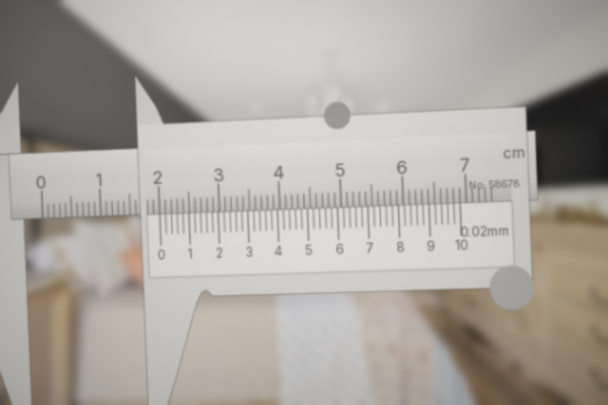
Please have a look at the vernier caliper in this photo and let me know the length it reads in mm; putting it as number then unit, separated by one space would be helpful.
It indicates 20.0 mm
